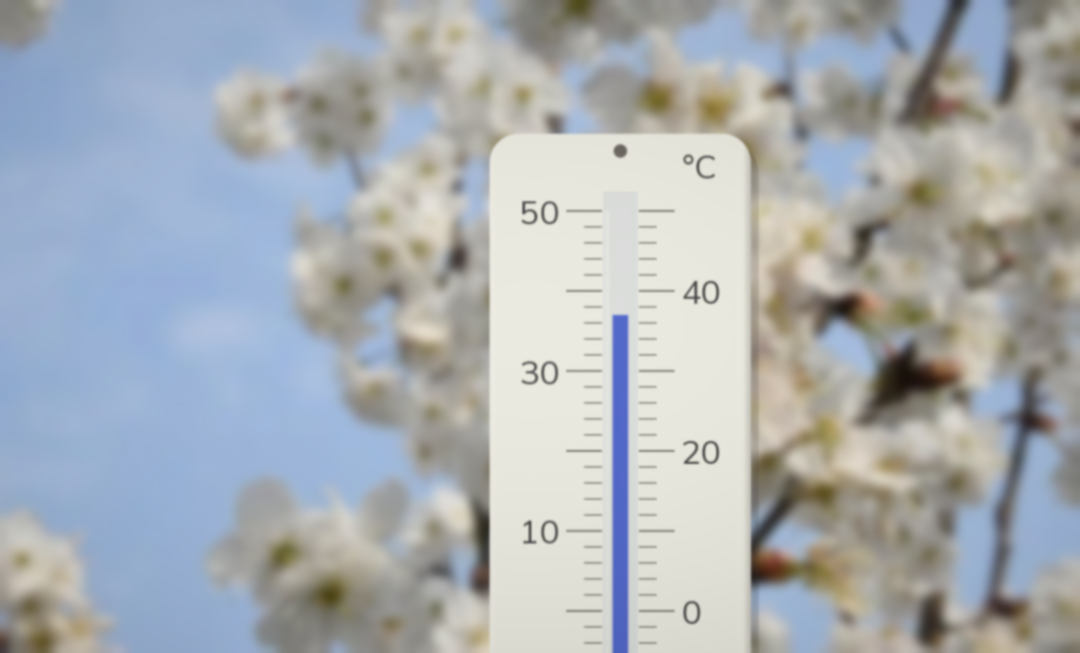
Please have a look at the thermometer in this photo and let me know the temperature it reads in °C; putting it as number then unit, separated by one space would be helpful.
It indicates 37 °C
